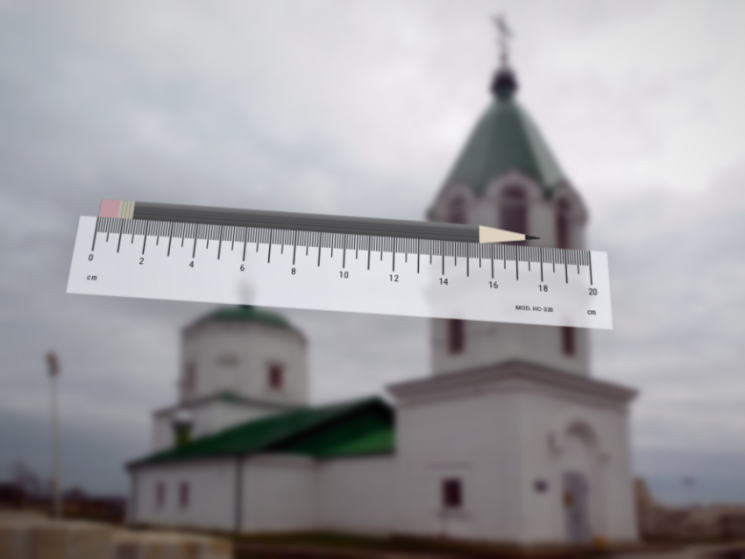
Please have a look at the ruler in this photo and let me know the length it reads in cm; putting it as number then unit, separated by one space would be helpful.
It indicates 18 cm
